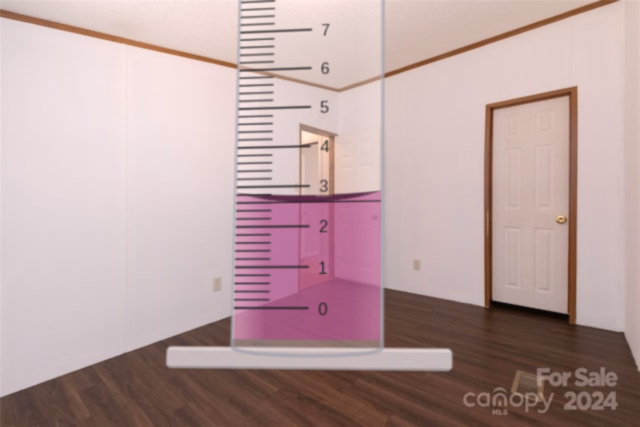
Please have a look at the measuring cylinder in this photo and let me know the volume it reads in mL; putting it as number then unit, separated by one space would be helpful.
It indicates 2.6 mL
